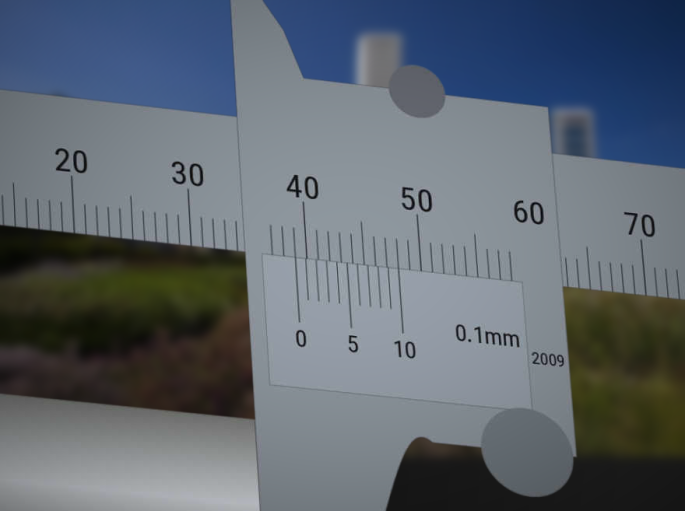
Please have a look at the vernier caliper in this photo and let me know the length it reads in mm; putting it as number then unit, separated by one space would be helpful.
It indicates 39.0 mm
